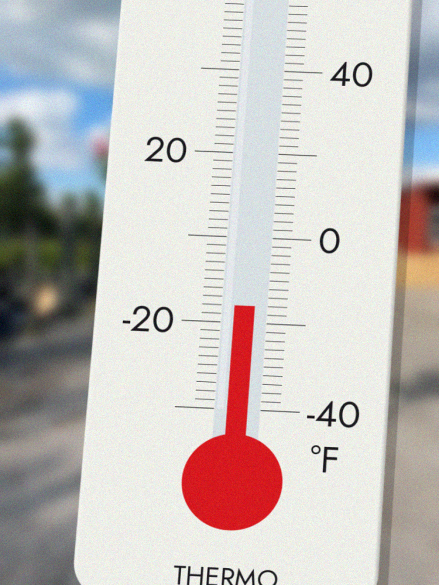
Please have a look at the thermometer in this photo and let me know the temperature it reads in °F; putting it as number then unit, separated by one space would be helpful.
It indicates -16 °F
